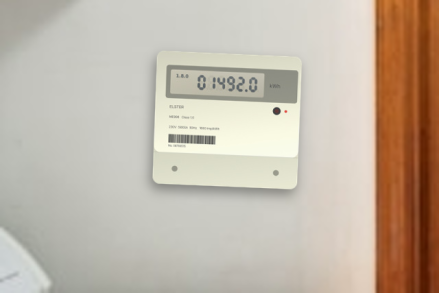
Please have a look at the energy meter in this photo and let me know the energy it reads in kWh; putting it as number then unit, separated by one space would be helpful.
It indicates 1492.0 kWh
